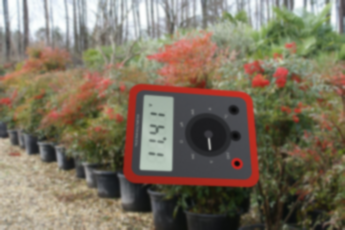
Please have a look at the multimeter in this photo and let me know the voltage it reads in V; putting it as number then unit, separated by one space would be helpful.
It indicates 11.41 V
